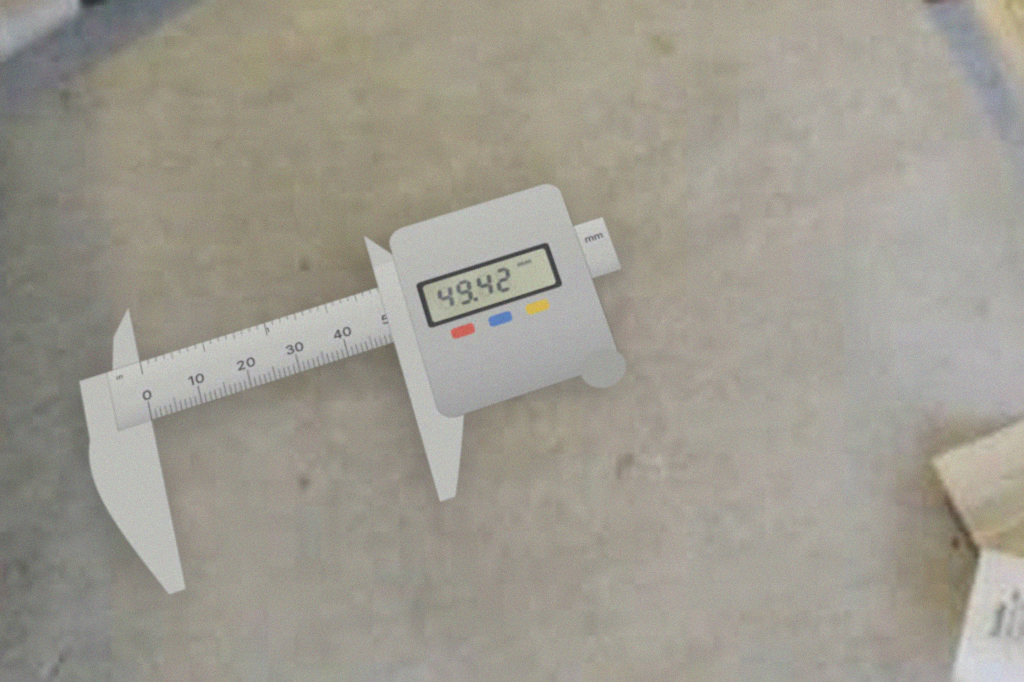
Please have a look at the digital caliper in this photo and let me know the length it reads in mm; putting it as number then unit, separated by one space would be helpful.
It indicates 49.42 mm
